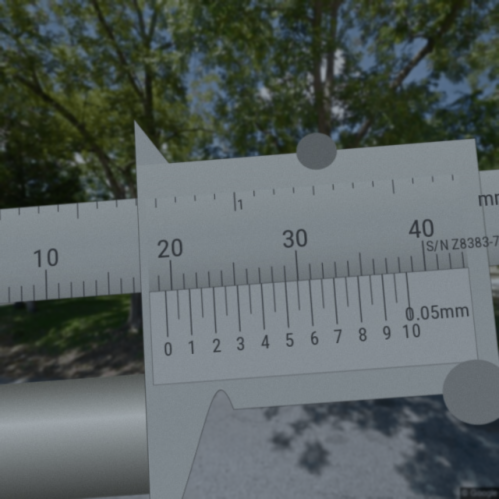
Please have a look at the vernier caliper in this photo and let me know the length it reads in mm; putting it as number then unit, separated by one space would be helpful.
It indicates 19.5 mm
